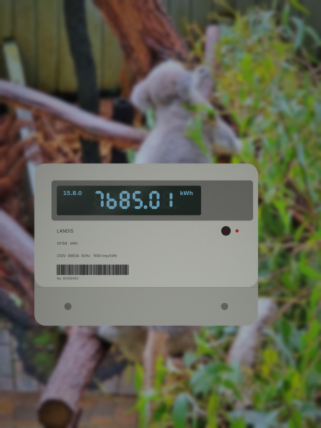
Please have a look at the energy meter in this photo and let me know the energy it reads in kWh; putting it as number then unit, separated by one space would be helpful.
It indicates 7685.01 kWh
